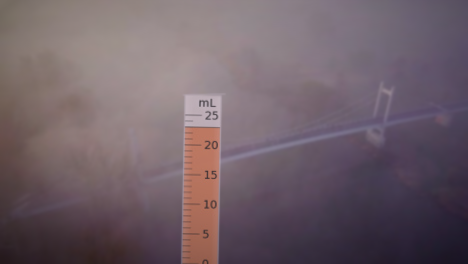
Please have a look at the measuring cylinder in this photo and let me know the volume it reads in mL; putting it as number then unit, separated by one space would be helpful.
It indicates 23 mL
